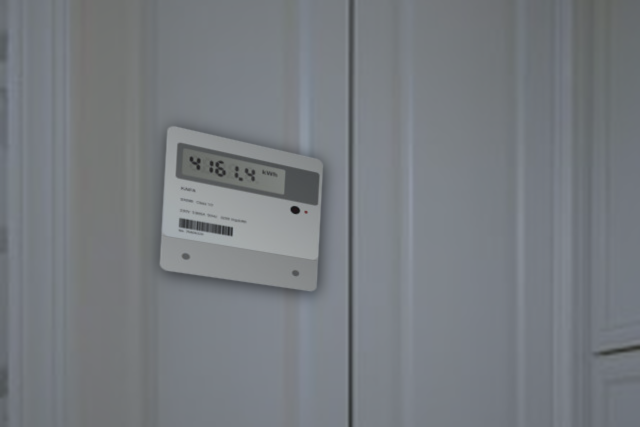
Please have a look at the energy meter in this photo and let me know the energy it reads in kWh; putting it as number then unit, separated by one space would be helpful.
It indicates 4161.4 kWh
